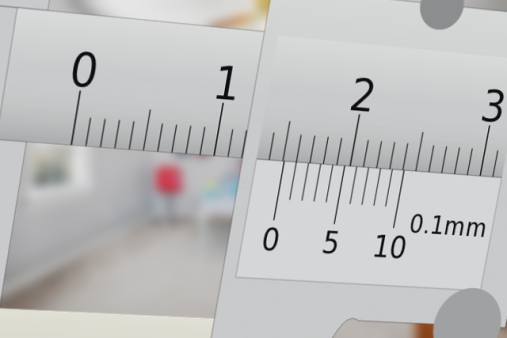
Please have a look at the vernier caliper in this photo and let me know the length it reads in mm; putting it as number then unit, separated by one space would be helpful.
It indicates 15.1 mm
